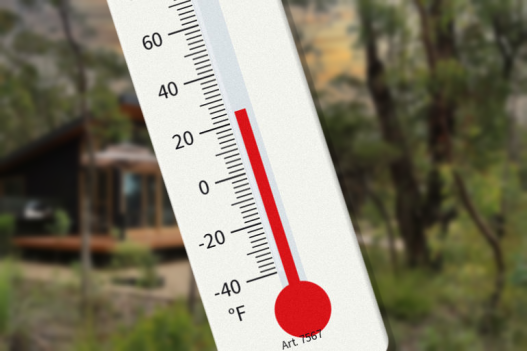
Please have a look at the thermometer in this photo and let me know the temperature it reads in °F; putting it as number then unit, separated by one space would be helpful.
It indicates 24 °F
